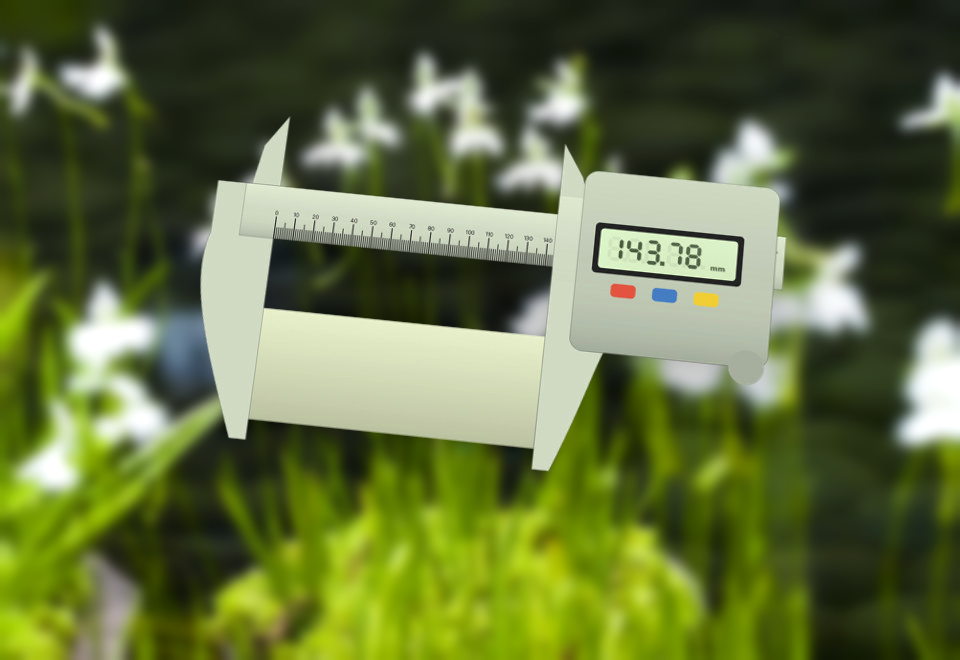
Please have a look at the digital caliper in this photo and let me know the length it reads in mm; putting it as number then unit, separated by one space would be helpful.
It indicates 143.78 mm
